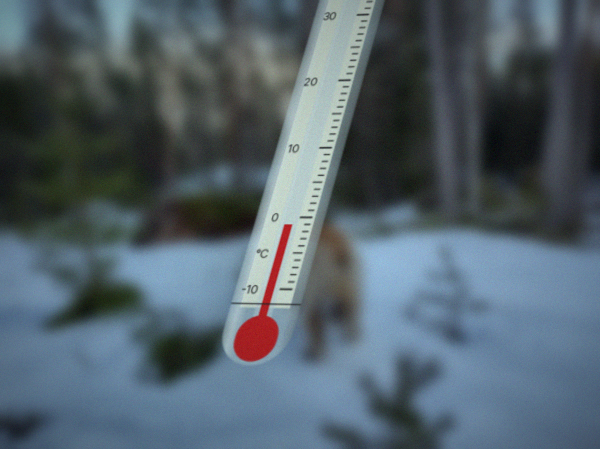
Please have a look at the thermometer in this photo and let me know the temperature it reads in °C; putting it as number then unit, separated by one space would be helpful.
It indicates -1 °C
